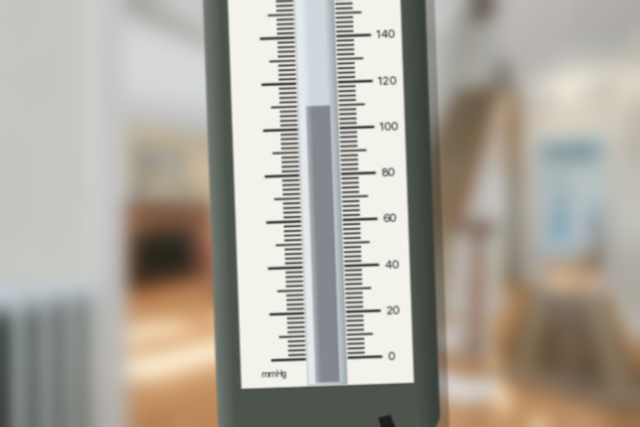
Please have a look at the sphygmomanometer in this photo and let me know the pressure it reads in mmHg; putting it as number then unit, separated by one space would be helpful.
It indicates 110 mmHg
